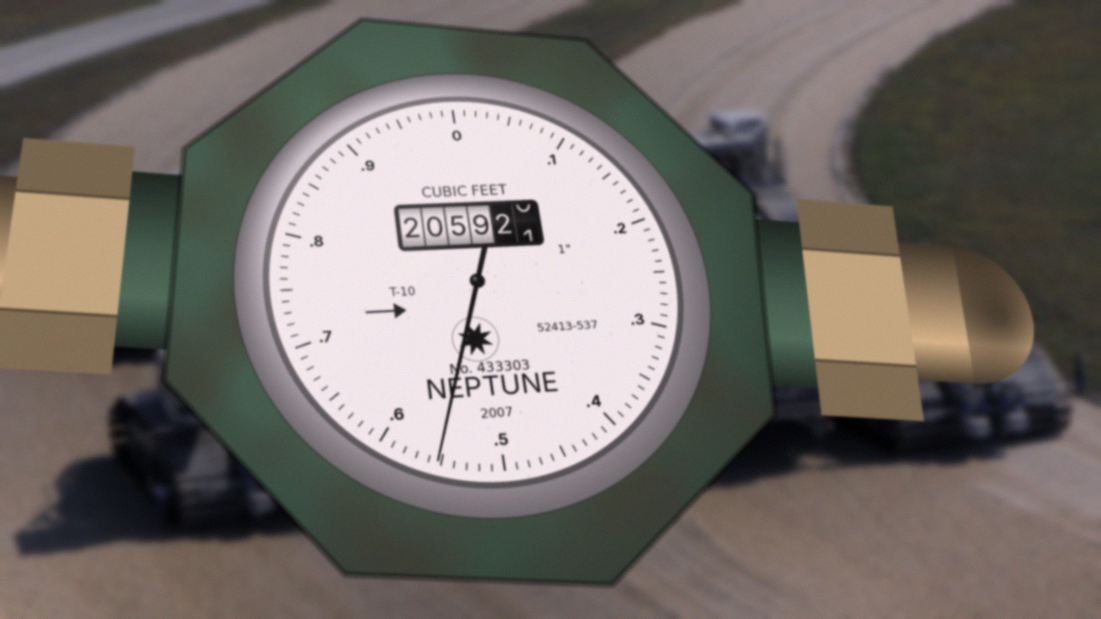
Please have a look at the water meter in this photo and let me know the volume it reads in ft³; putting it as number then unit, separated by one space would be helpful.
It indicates 205920.55 ft³
